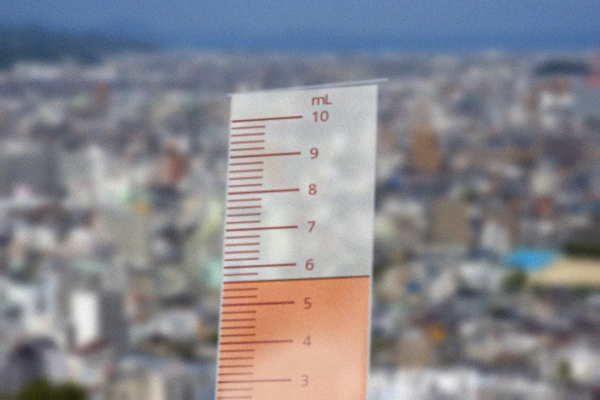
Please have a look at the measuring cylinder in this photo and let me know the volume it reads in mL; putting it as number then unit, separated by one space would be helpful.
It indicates 5.6 mL
